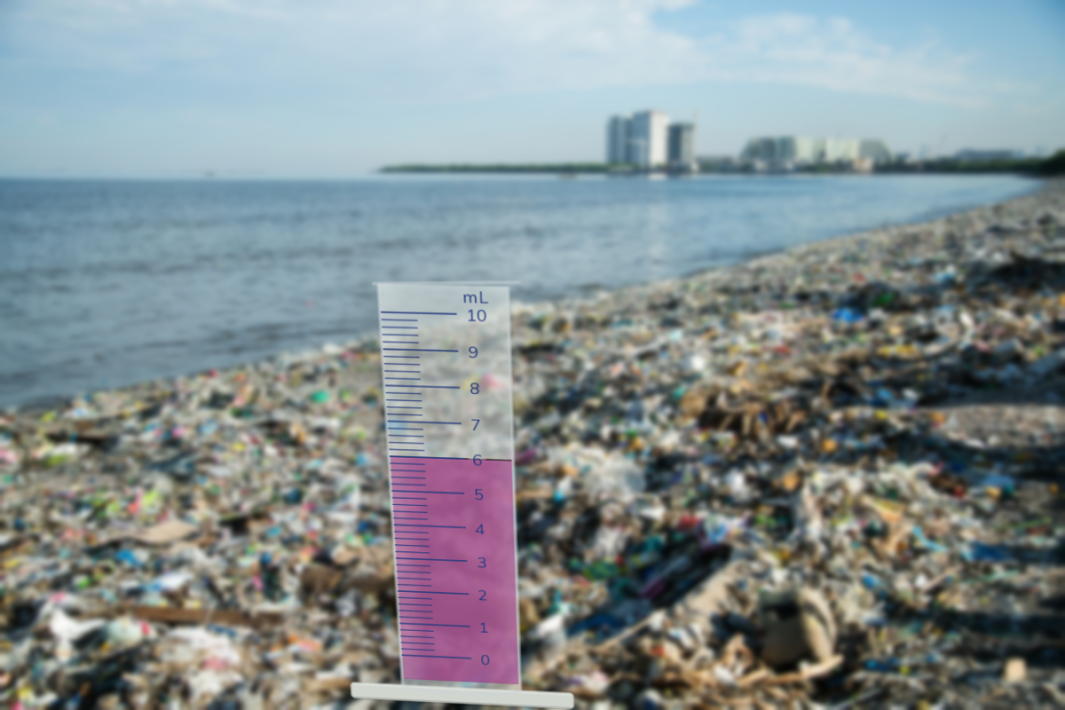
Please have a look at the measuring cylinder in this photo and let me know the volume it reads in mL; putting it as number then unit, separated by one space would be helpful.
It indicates 6 mL
